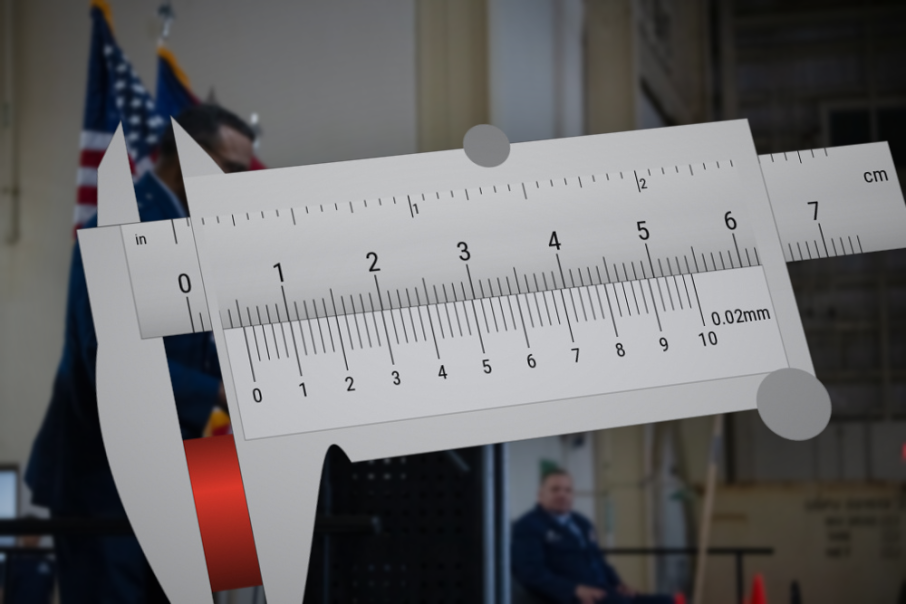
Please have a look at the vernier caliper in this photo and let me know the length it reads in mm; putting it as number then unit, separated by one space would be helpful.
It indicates 5.2 mm
